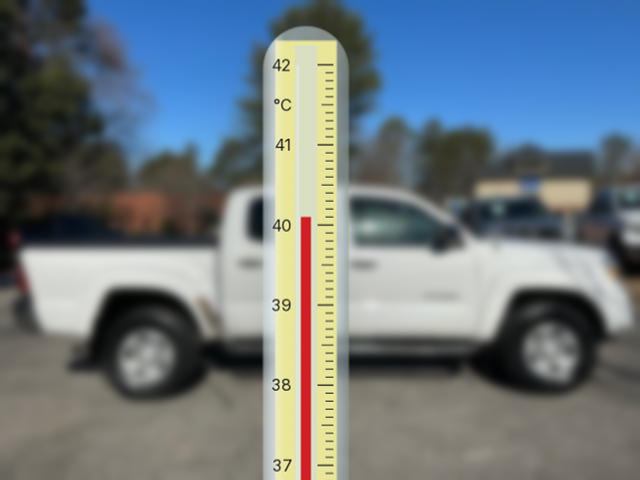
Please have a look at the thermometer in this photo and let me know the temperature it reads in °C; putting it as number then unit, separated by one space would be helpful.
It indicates 40.1 °C
